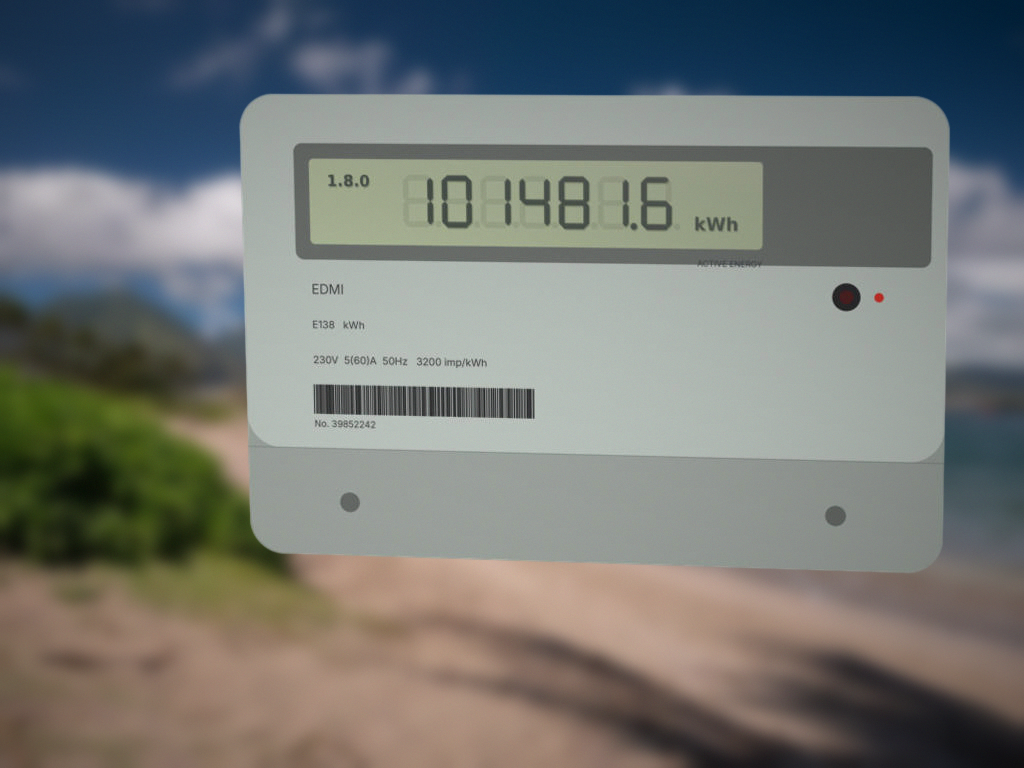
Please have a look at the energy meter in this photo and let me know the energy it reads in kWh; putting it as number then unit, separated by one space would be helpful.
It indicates 101481.6 kWh
